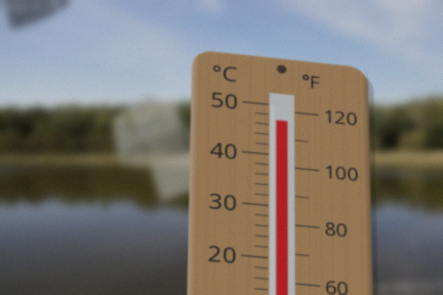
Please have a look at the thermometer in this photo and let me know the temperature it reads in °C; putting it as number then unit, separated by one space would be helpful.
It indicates 47 °C
